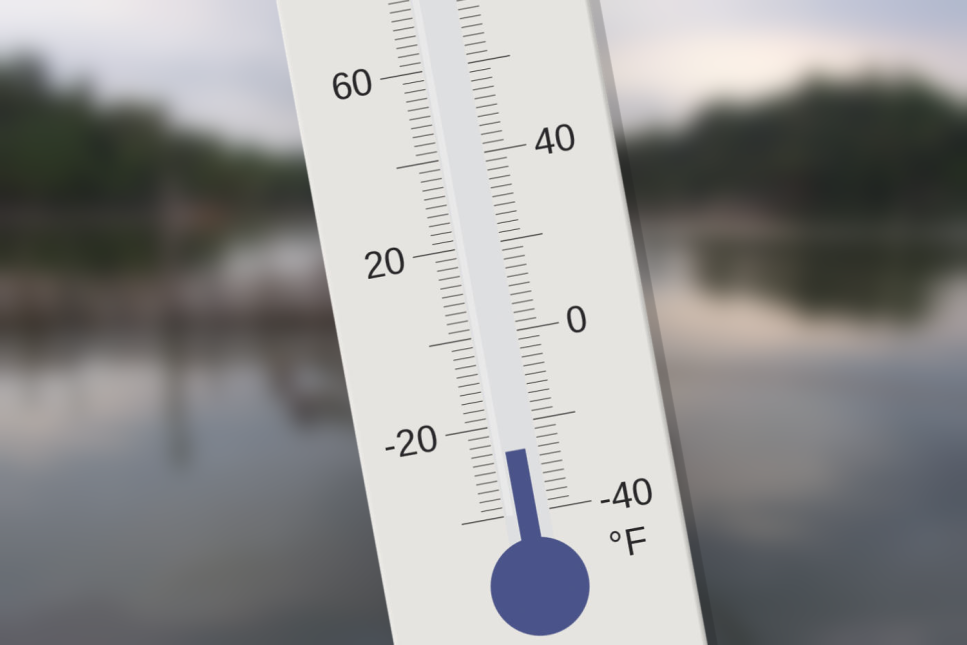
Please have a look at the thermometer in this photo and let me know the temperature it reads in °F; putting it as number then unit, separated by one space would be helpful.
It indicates -26 °F
